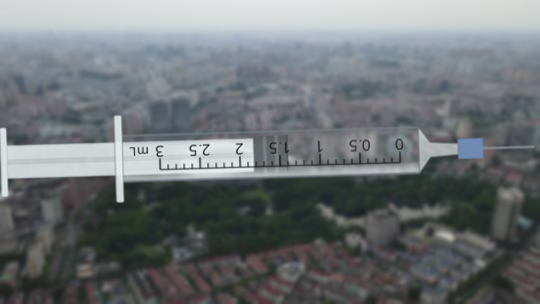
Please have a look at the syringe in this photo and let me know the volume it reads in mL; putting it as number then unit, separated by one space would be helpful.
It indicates 1.4 mL
